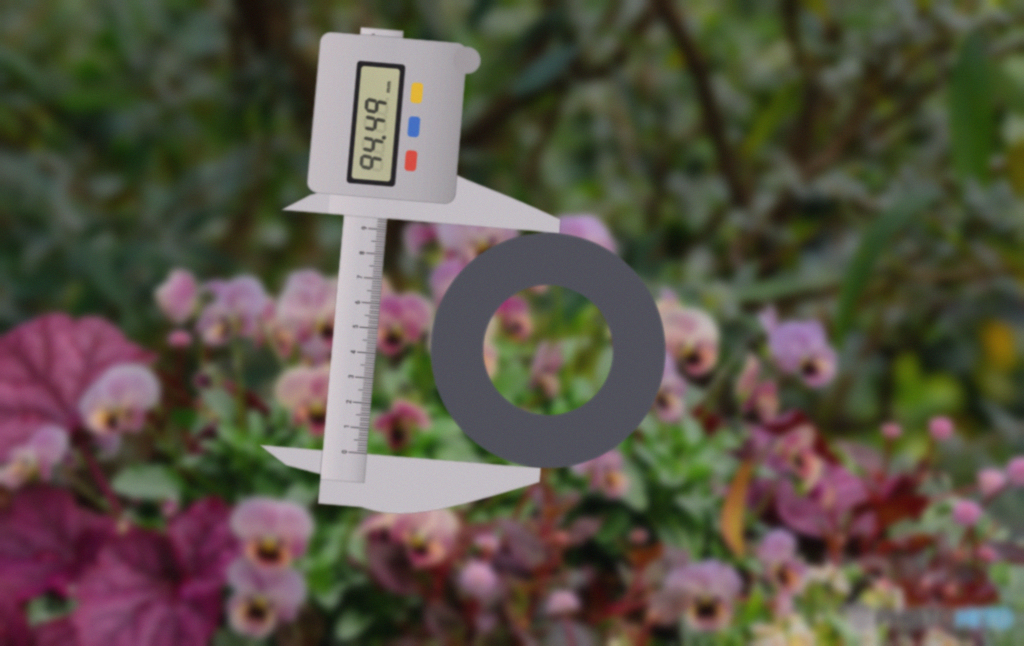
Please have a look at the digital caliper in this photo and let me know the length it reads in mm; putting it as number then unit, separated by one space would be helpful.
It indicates 94.49 mm
